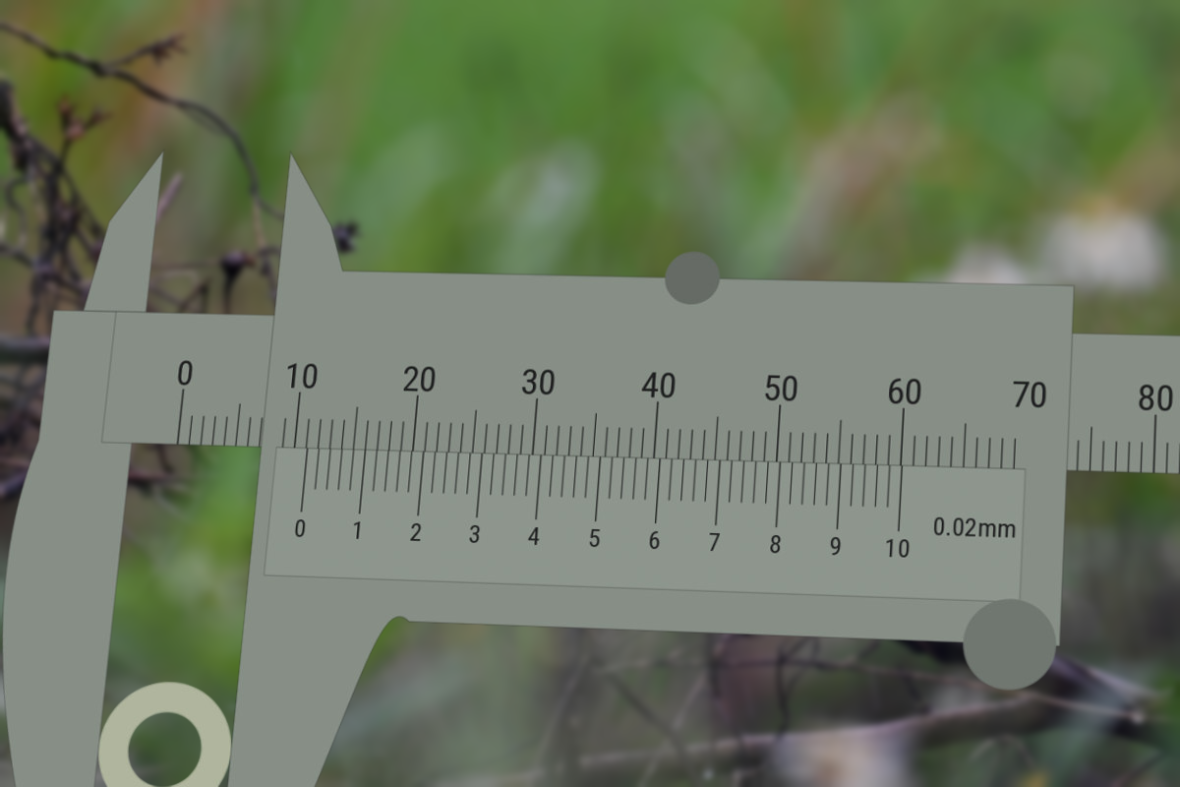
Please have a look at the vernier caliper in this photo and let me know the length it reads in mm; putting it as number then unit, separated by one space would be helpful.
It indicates 11.1 mm
